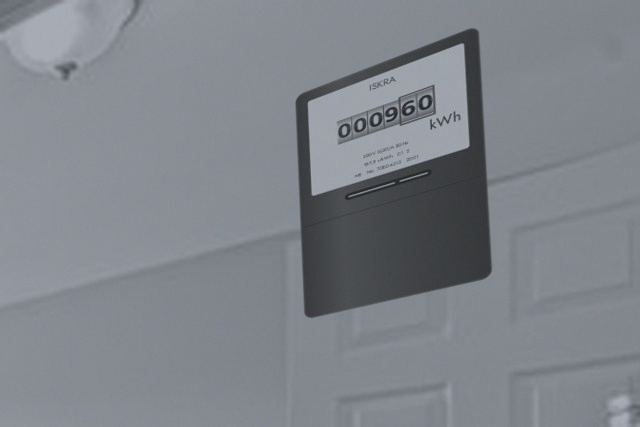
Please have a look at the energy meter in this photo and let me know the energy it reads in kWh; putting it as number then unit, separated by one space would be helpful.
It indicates 9.60 kWh
